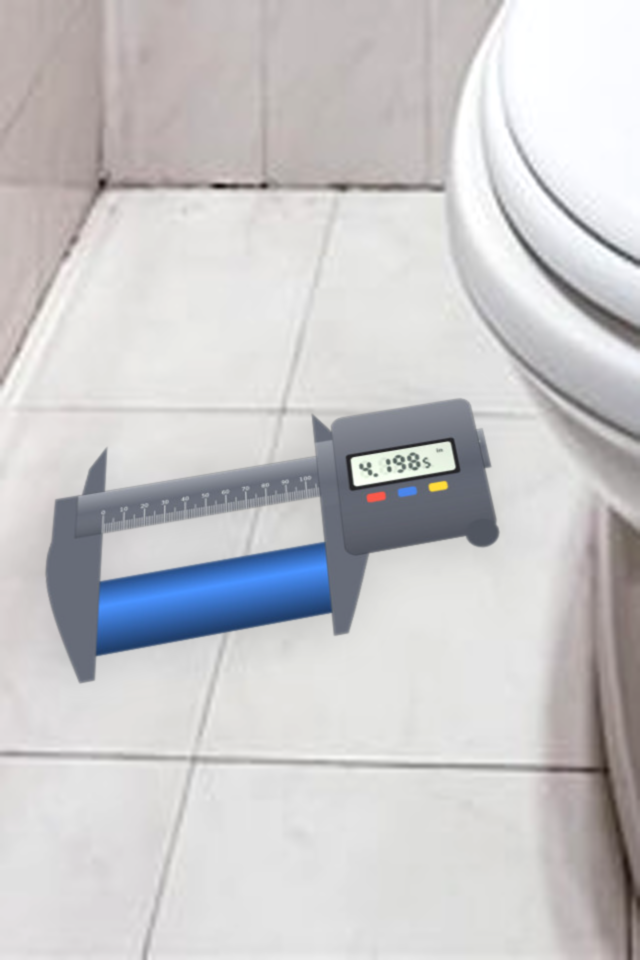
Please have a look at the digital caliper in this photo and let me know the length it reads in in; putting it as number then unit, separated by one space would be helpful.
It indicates 4.1985 in
